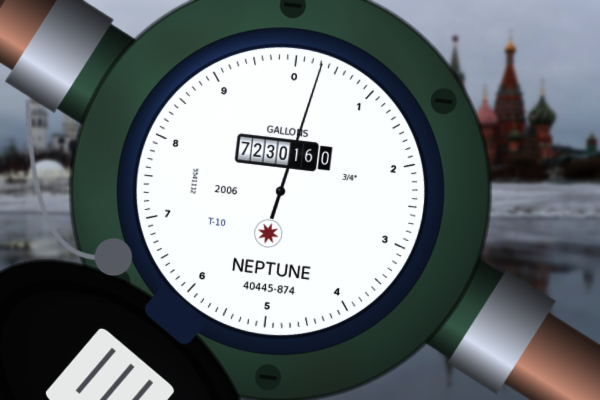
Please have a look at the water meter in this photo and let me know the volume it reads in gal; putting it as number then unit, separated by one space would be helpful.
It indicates 7230160.3 gal
